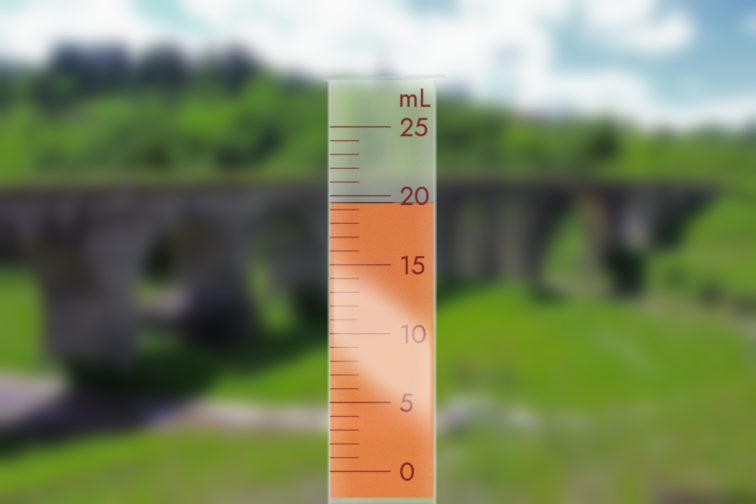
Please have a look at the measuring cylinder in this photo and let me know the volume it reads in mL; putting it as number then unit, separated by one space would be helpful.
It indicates 19.5 mL
